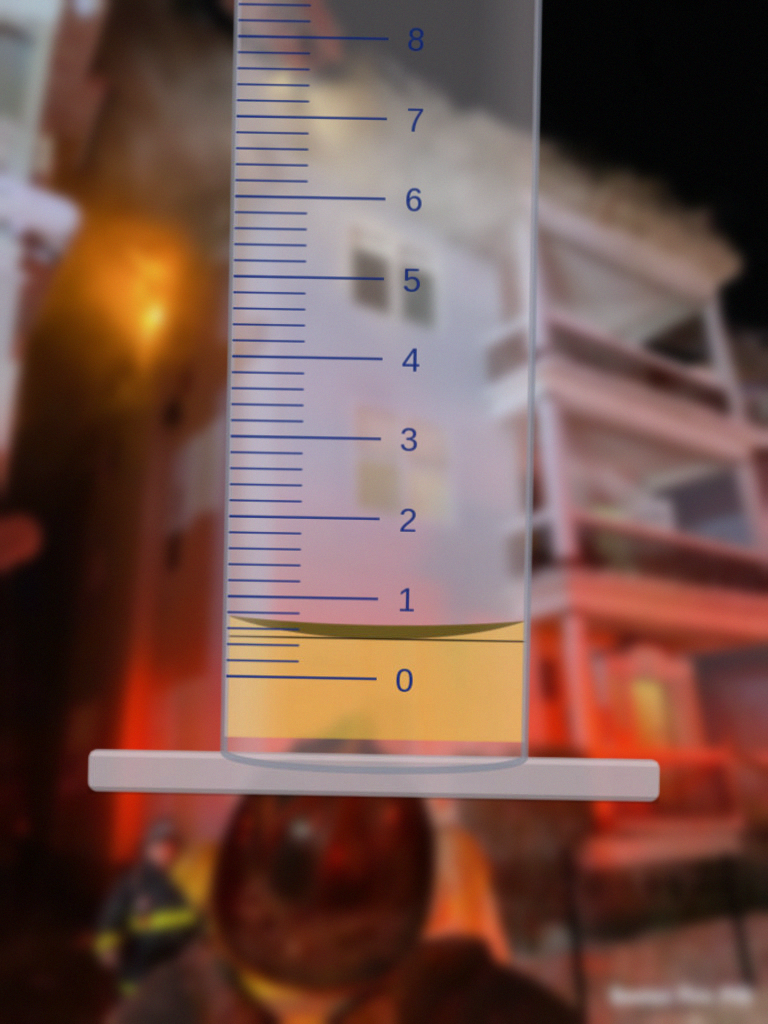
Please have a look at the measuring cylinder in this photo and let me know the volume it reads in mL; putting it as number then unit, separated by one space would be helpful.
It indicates 0.5 mL
